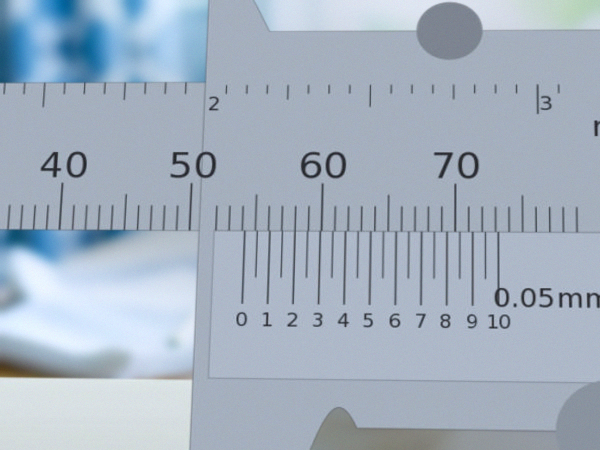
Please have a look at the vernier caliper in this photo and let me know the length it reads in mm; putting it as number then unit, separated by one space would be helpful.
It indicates 54.2 mm
